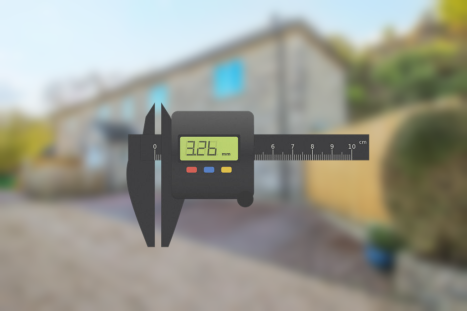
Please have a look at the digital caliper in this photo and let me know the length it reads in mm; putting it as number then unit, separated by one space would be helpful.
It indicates 3.26 mm
